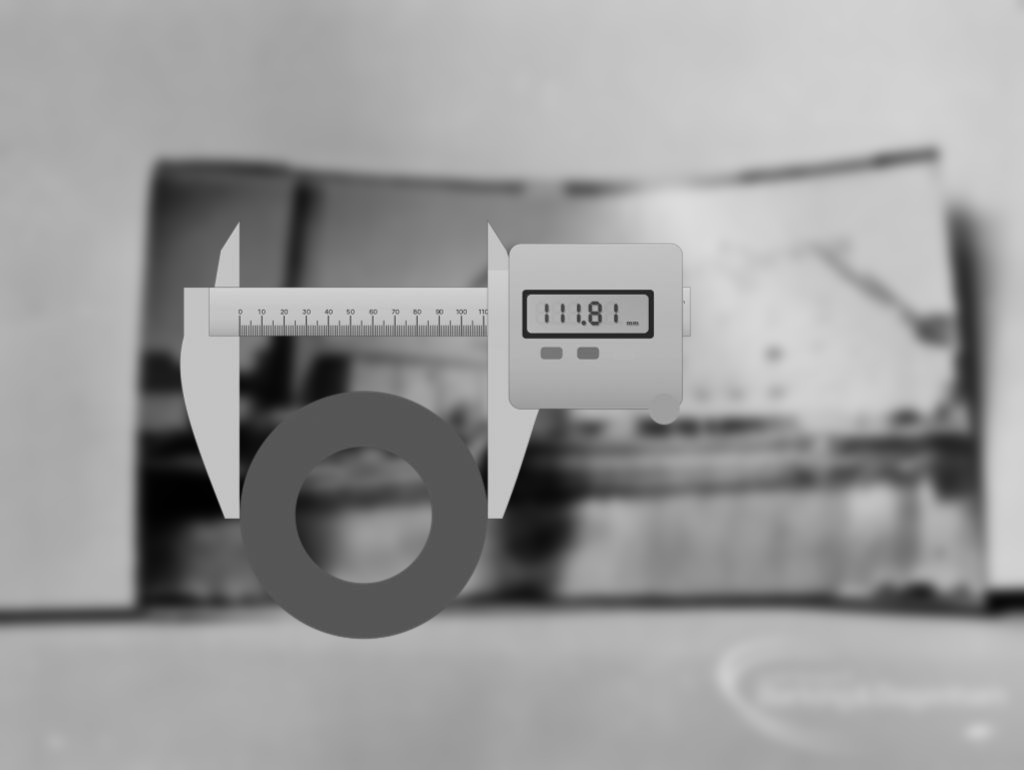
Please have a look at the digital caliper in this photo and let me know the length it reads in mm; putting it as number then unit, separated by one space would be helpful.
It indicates 111.81 mm
